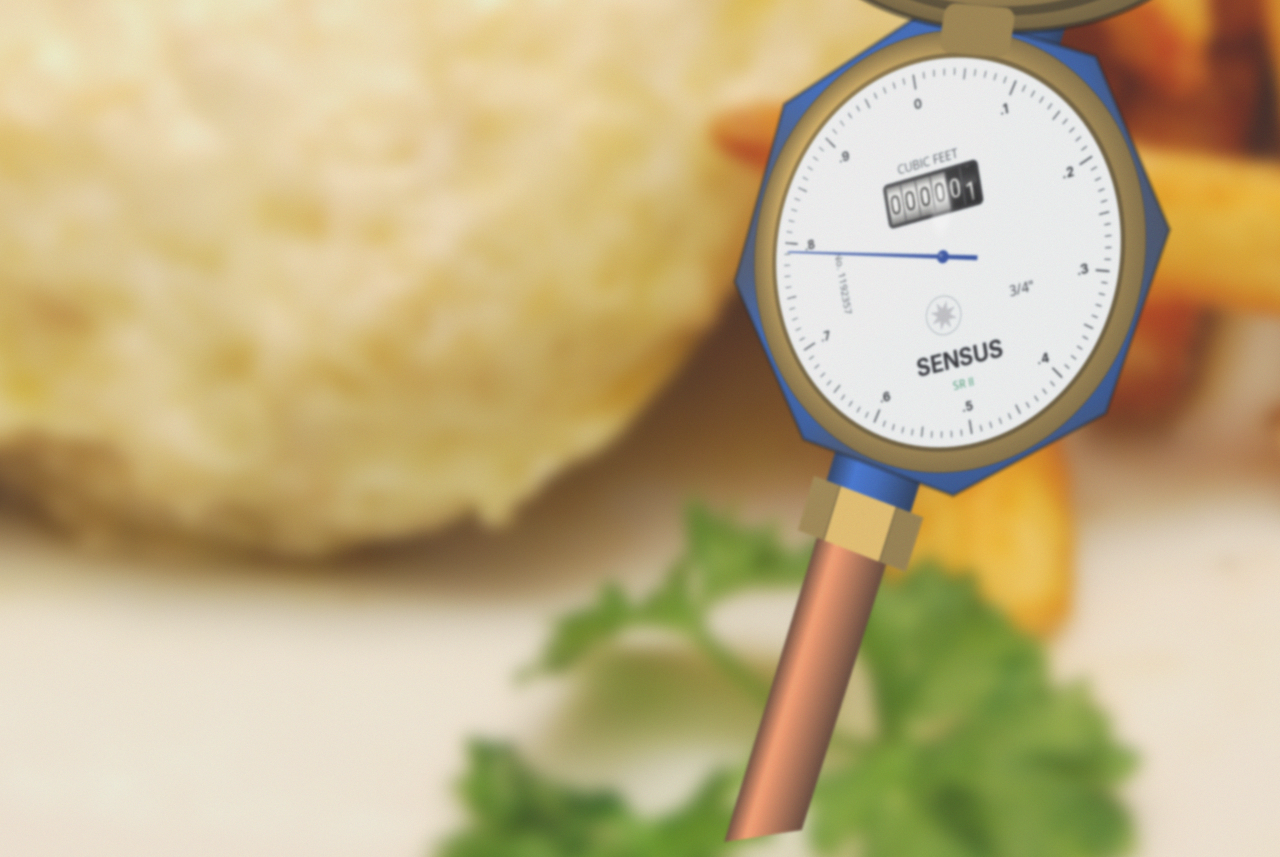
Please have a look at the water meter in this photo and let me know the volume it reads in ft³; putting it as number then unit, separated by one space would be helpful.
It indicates 0.79 ft³
